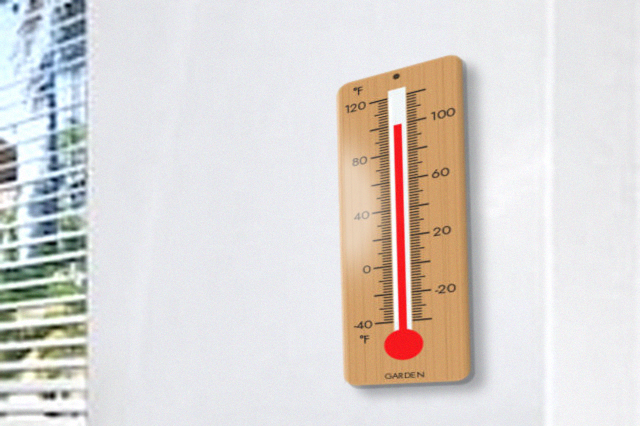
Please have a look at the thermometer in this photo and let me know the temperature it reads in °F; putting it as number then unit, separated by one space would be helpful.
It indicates 100 °F
